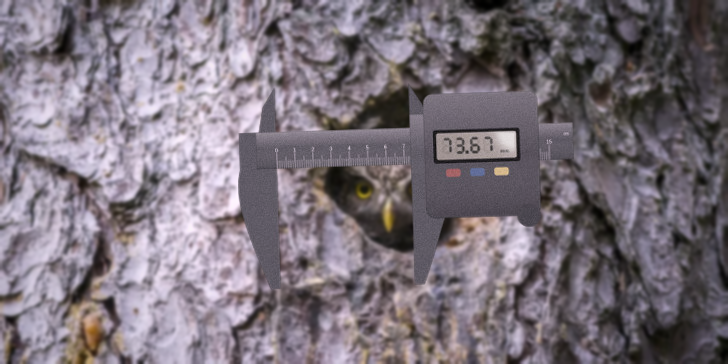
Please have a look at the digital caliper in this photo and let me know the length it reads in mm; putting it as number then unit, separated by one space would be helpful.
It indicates 73.67 mm
